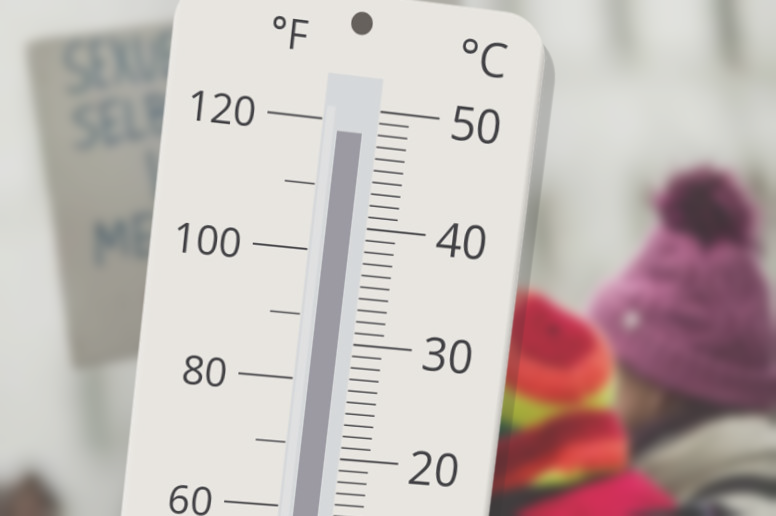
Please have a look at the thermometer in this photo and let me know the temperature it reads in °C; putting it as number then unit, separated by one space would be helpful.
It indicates 48 °C
